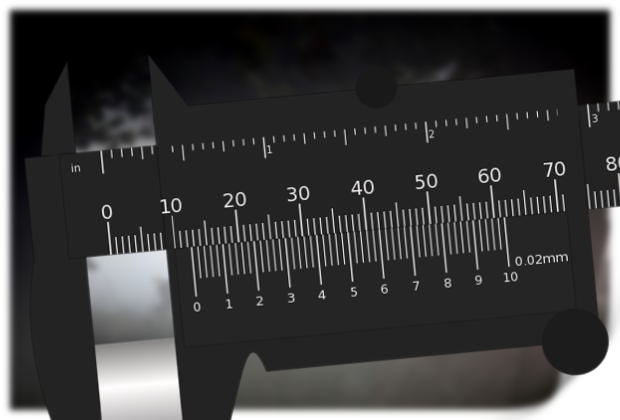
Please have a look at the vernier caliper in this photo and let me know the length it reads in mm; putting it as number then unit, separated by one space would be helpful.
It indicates 12.6 mm
